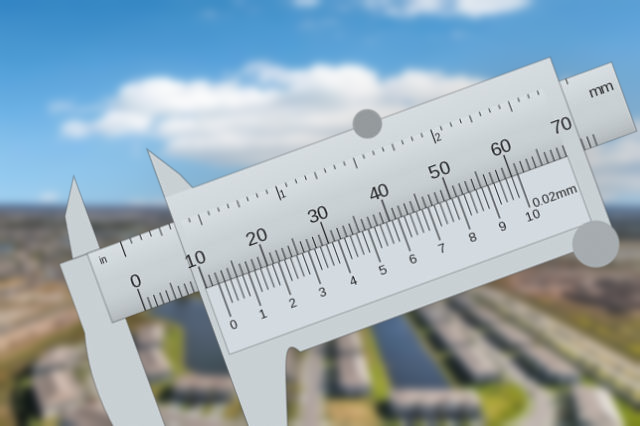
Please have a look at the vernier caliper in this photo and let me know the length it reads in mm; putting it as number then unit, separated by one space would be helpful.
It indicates 12.0 mm
